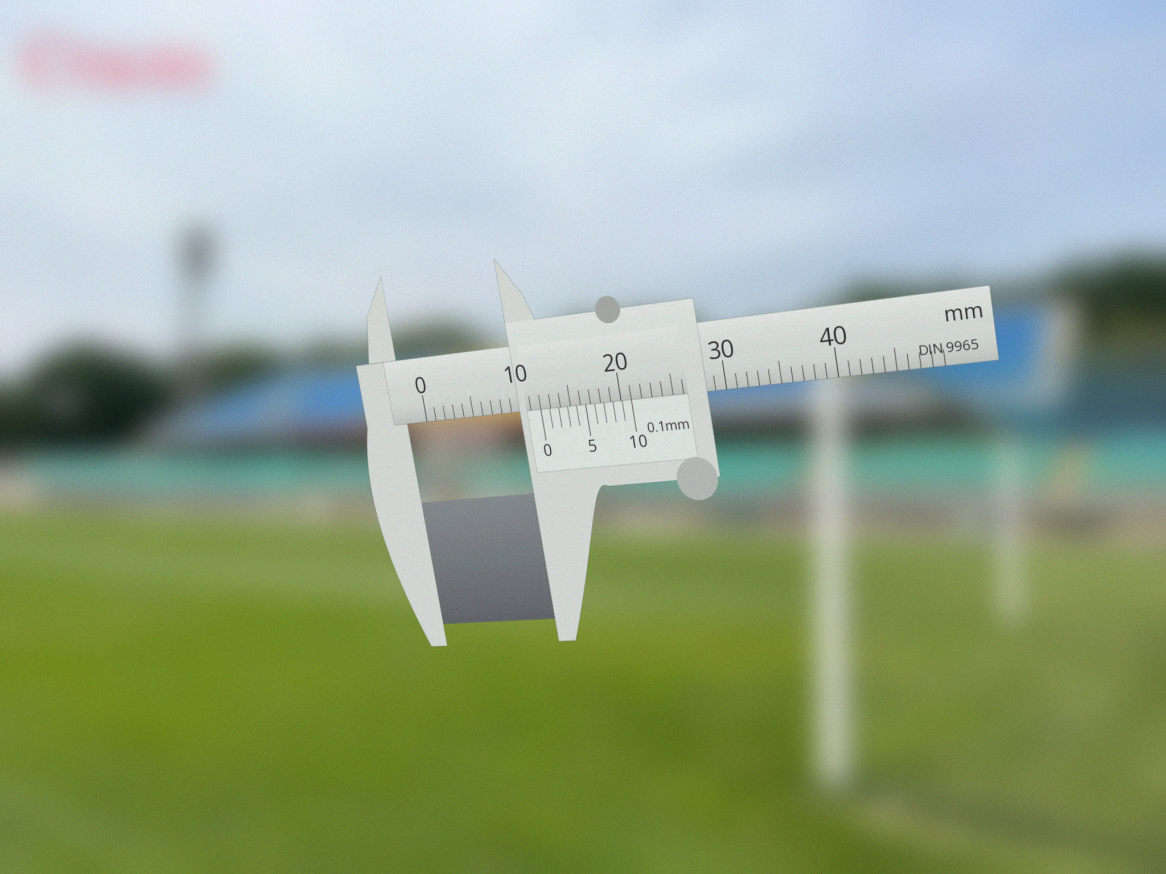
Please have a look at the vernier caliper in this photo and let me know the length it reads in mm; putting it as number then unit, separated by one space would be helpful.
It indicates 12.0 mm
